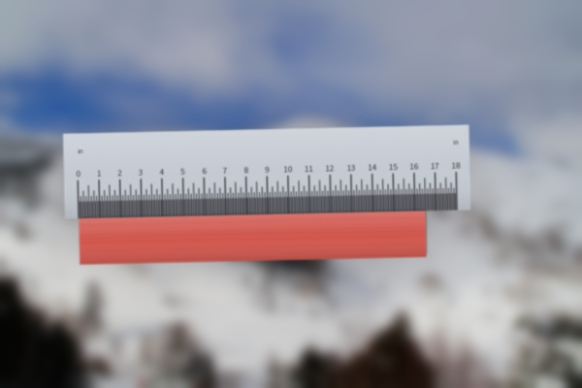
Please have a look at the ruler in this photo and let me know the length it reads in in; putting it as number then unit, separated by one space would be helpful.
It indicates 16.5 in
